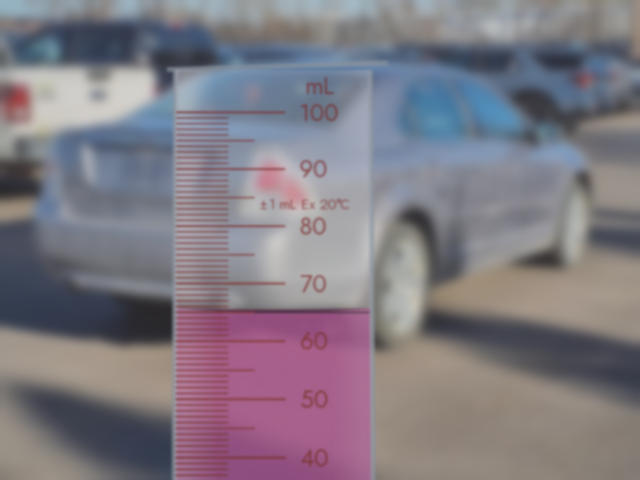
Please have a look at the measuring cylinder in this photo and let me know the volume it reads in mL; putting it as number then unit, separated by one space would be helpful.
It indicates 65 mL
